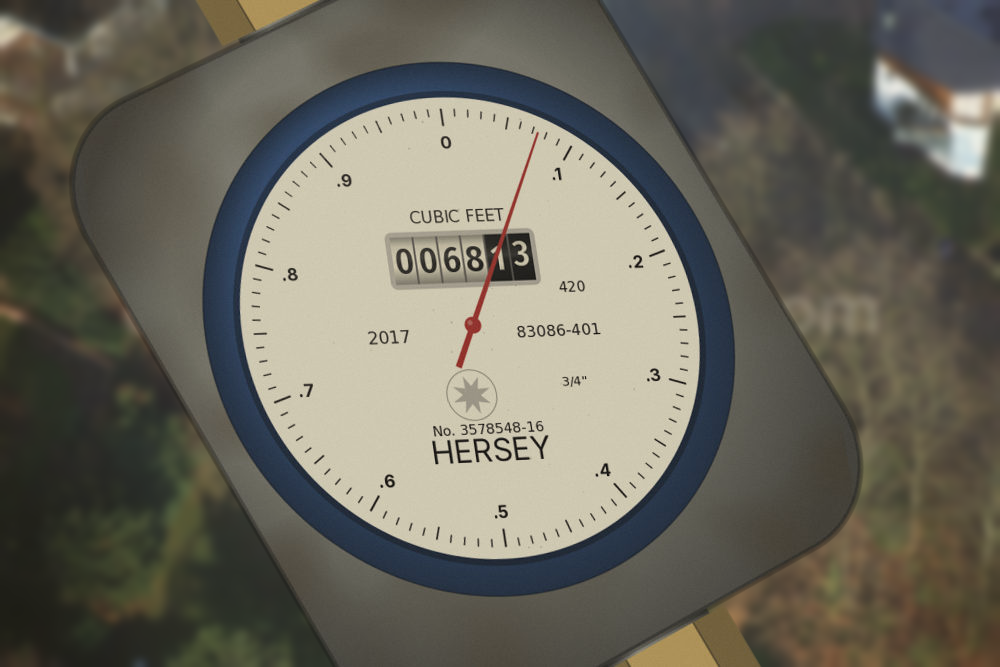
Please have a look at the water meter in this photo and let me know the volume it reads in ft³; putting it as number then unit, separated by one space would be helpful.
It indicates 6813.07 ft³
